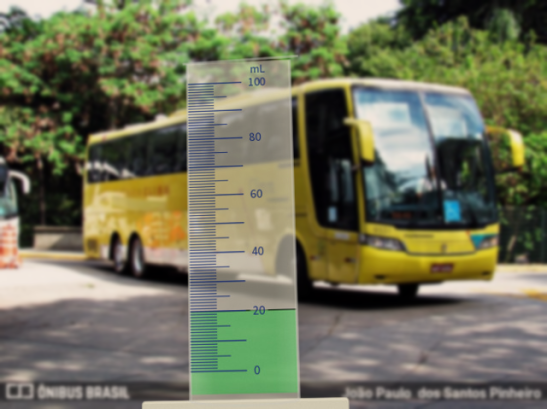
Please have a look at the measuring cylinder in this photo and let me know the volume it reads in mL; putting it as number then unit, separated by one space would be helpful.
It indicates 20 mL
